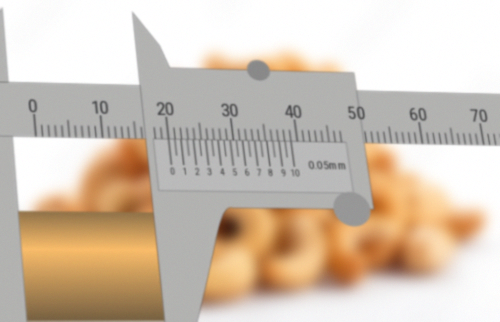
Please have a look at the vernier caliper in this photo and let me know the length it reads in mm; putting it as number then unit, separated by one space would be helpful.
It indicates 20.0 mm
